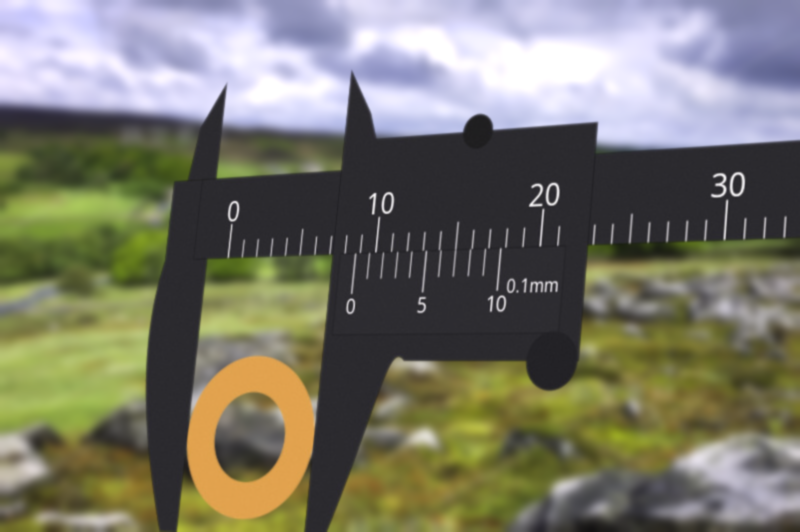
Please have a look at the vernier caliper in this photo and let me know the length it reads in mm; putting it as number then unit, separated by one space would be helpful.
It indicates 8.7 mm
